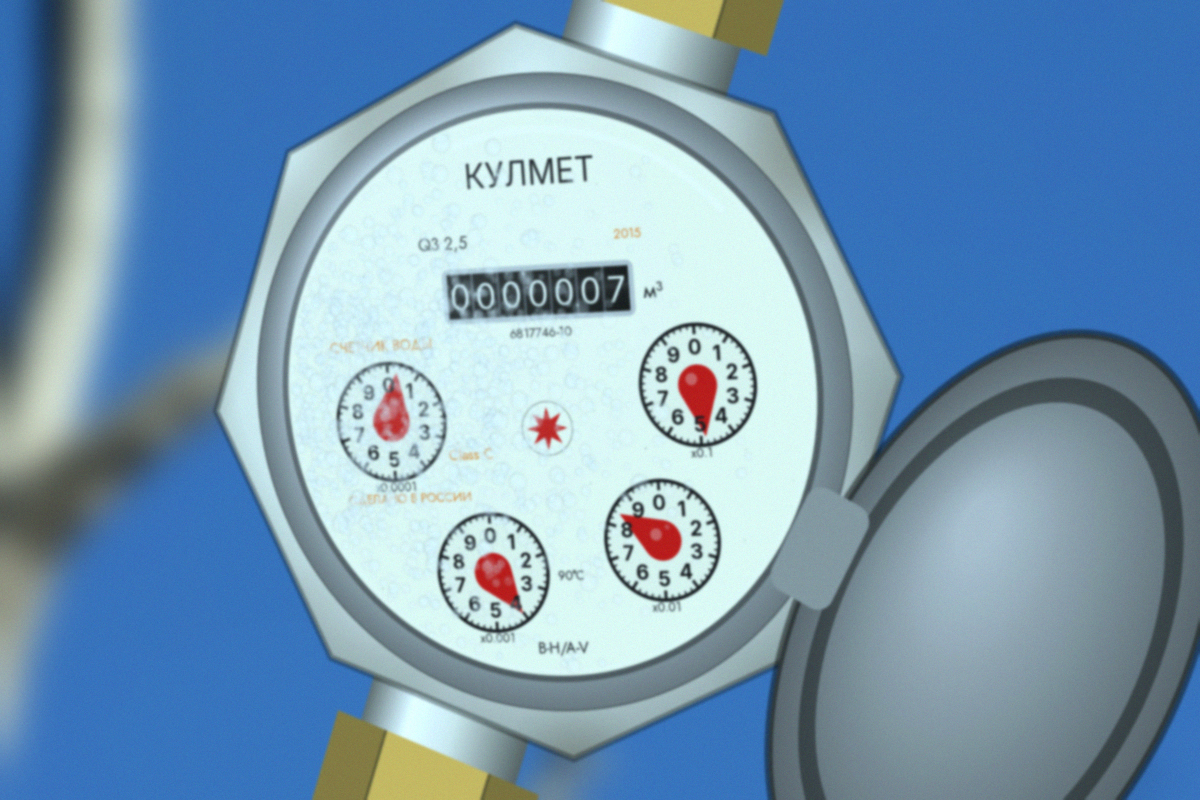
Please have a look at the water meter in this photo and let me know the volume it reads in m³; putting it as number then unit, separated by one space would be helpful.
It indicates 7.4840 m³
